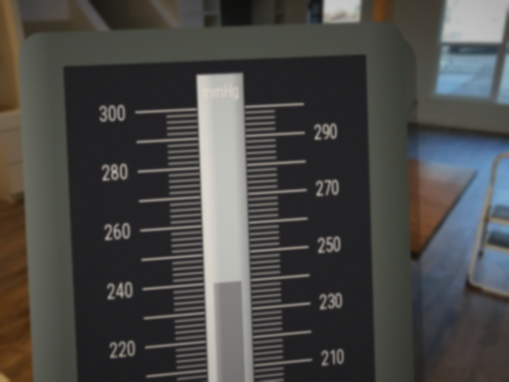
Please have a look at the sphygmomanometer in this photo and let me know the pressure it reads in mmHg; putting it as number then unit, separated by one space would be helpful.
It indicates 240 mmHg
